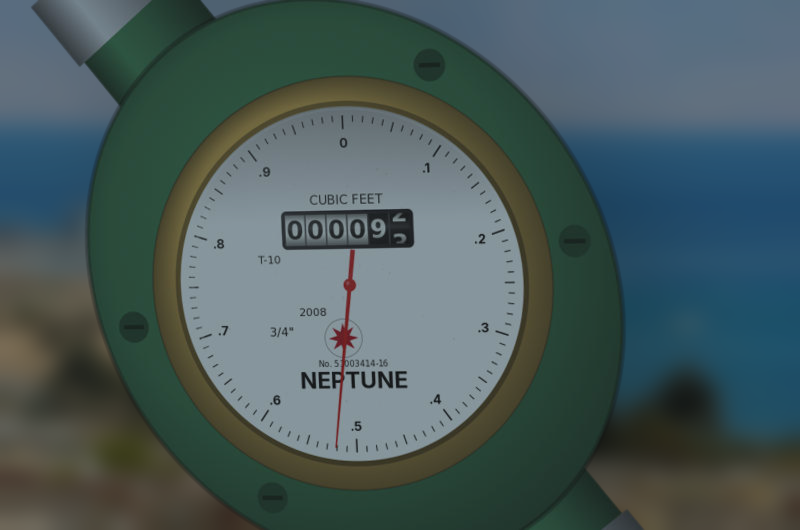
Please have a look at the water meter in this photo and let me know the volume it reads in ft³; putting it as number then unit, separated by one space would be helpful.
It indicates 92.52 ft³
